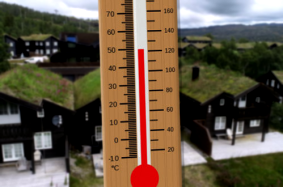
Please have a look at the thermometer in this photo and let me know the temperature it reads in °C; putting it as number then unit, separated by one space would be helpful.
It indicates 50 °C
